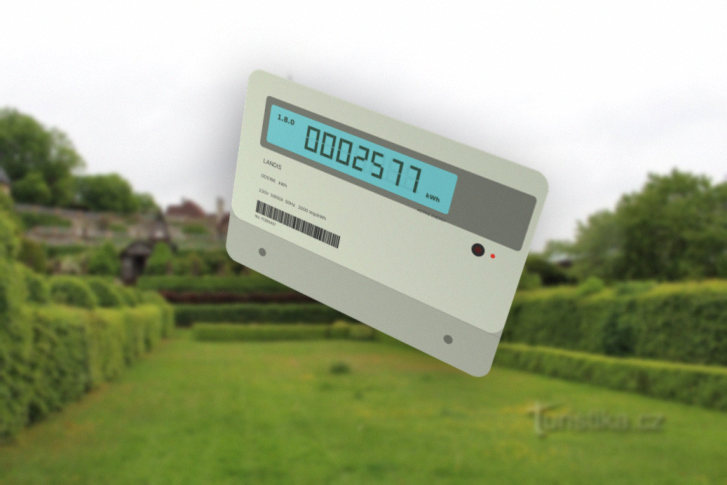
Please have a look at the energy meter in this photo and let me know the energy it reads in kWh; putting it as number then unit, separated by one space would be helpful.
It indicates 2577 kWh
